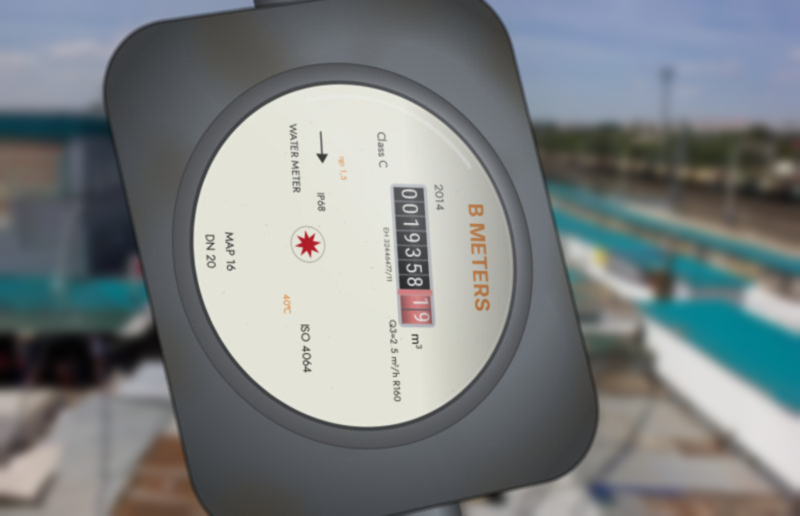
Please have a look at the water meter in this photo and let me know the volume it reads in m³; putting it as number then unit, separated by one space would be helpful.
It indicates 19358.19 m³
